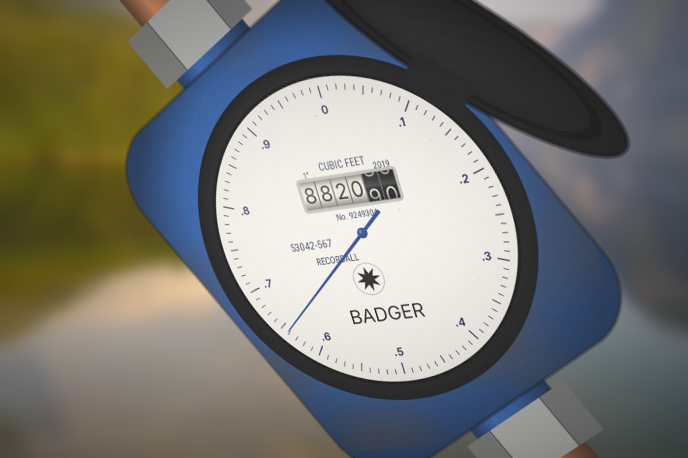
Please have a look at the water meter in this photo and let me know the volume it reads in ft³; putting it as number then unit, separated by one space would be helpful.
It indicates 882089.64 ft³
